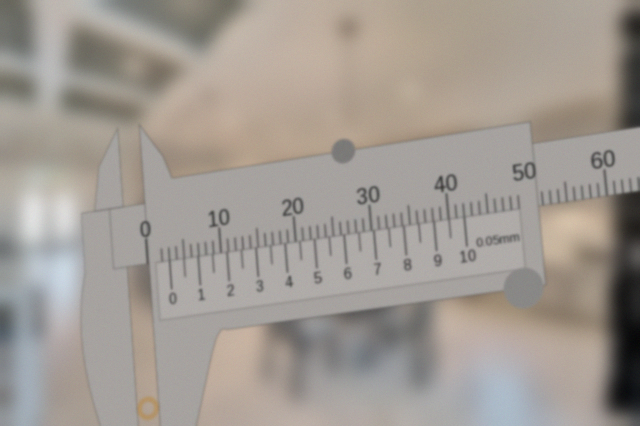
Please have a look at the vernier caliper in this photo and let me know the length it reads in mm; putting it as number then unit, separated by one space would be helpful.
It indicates 3.0 mm
